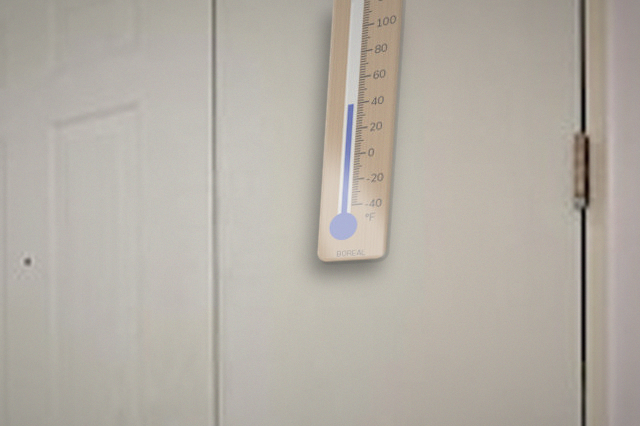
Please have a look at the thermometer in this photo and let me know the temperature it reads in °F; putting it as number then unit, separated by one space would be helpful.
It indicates 40 °F
